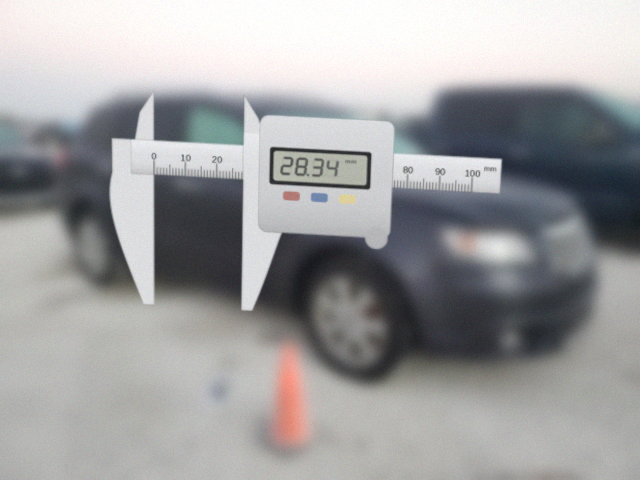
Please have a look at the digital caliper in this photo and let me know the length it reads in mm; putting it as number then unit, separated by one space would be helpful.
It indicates 28.34 mm
